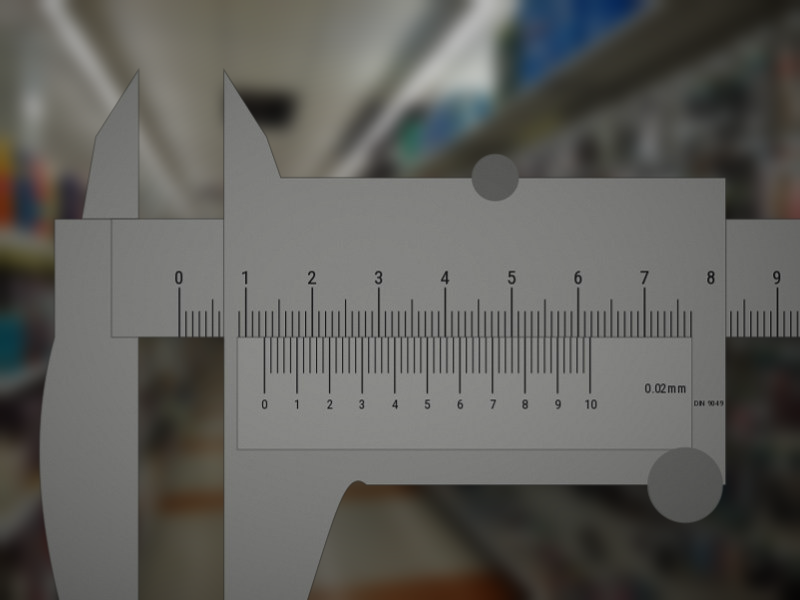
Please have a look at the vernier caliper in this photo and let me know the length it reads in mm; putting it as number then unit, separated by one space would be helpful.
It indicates 12.8 mm
